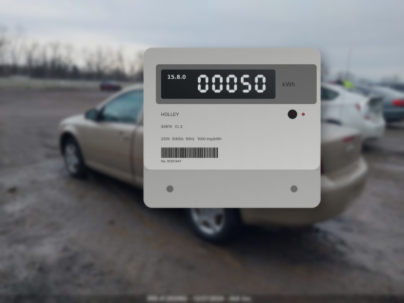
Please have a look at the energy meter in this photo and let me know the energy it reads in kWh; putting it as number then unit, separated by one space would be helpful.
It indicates 50 kWh
